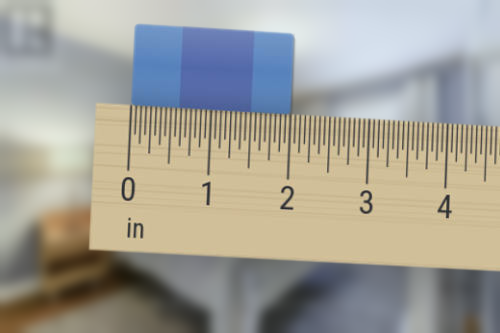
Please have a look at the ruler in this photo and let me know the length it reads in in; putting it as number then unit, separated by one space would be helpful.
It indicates 2 in
